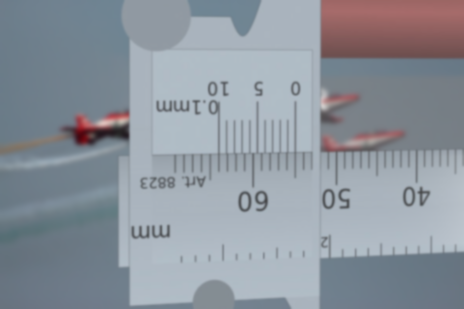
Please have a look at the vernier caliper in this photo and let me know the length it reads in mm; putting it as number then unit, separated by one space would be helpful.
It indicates 55.0 mm
